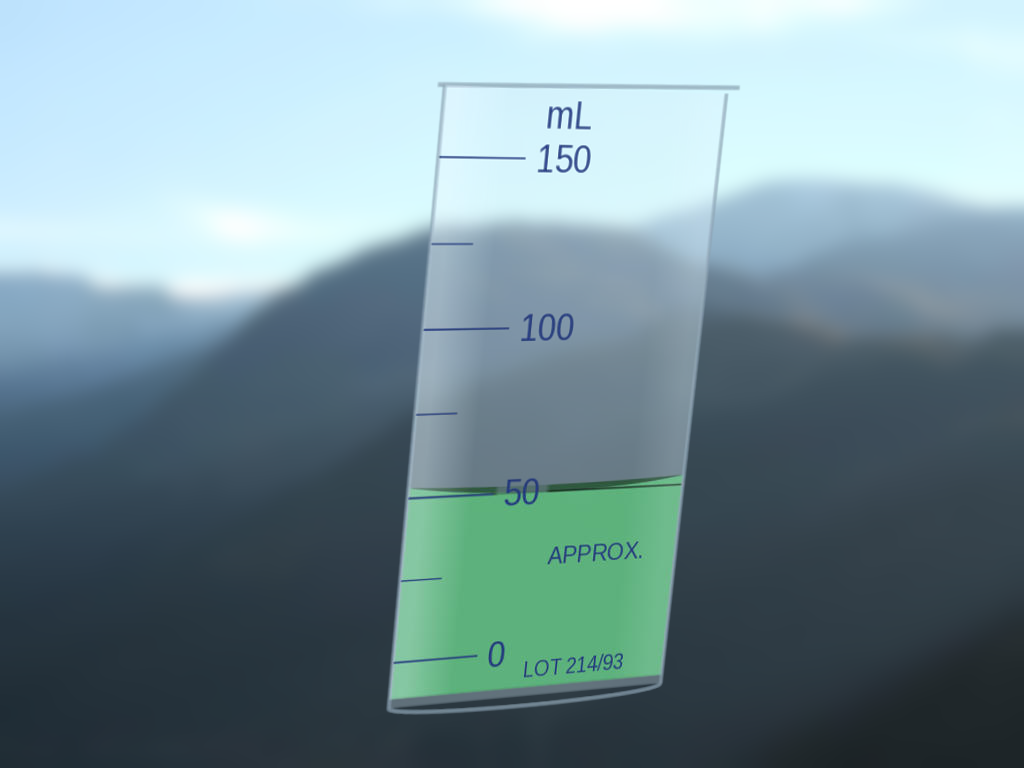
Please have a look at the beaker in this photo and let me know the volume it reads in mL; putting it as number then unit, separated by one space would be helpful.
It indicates 50 mL
